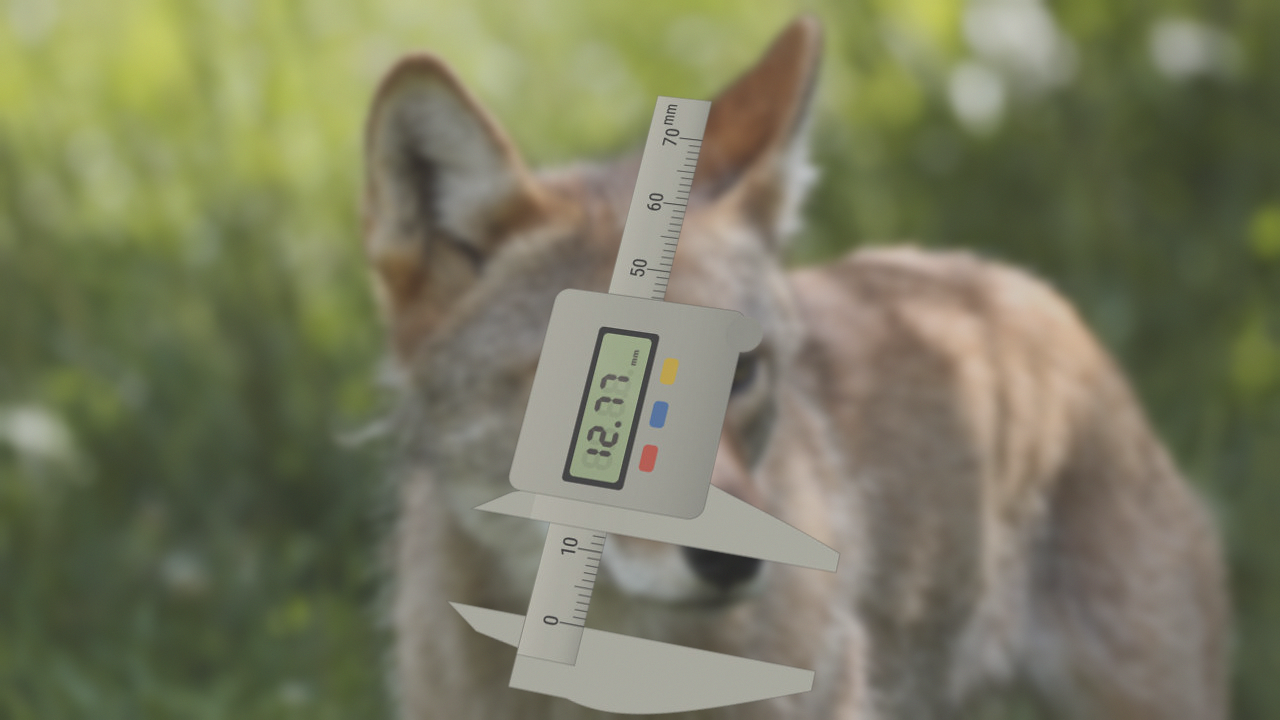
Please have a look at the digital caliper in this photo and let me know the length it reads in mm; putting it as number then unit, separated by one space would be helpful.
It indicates 12.77 mm
